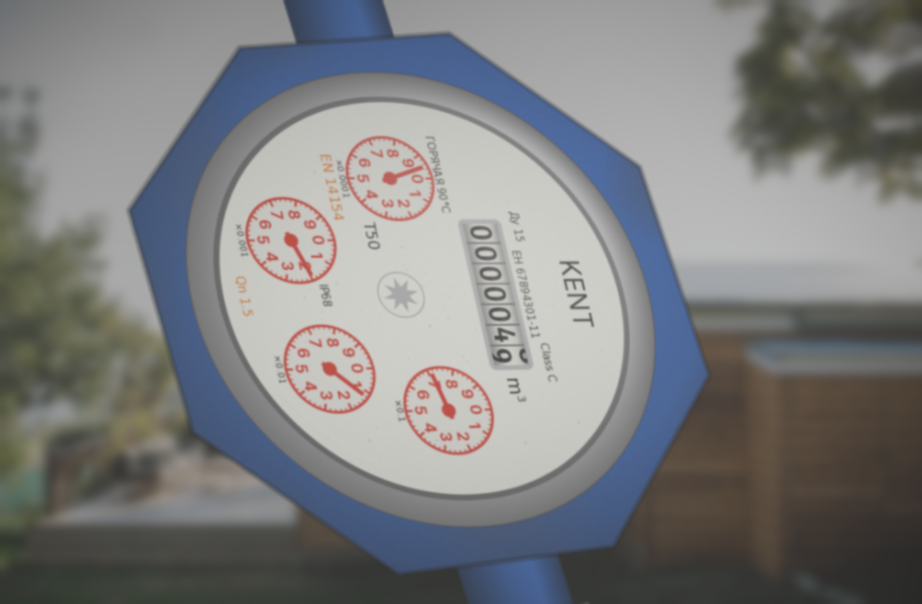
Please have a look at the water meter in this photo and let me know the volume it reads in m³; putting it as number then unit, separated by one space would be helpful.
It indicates 48.7119 m³
